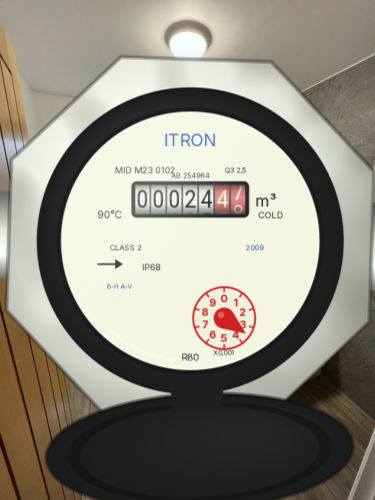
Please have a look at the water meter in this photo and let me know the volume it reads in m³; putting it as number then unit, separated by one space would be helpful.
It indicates 24.473 m³
